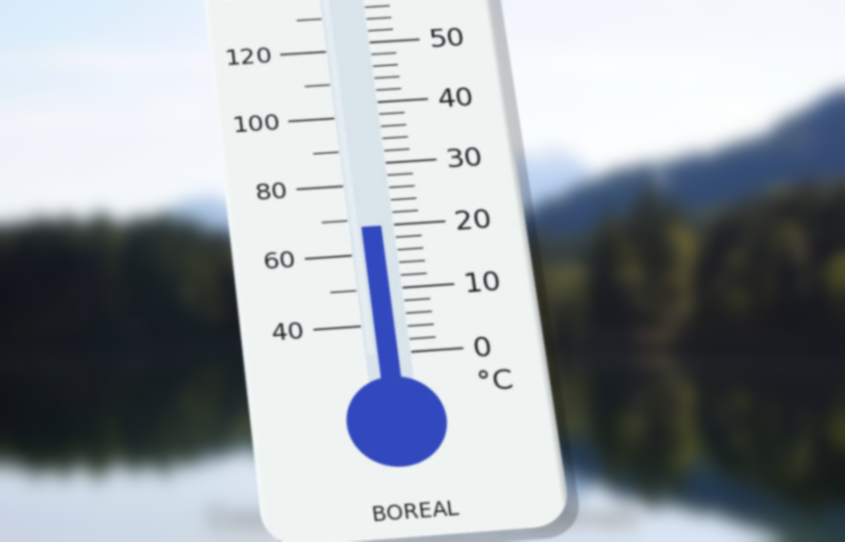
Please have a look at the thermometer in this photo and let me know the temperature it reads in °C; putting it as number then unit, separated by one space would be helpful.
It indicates 20 °C
